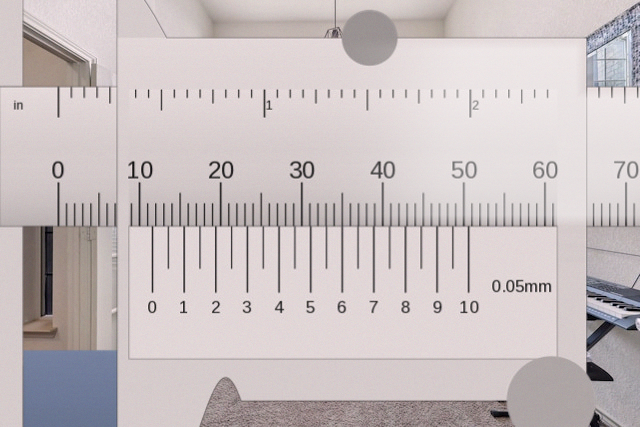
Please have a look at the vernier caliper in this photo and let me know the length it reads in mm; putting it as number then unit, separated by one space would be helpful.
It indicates 11.6 mm
